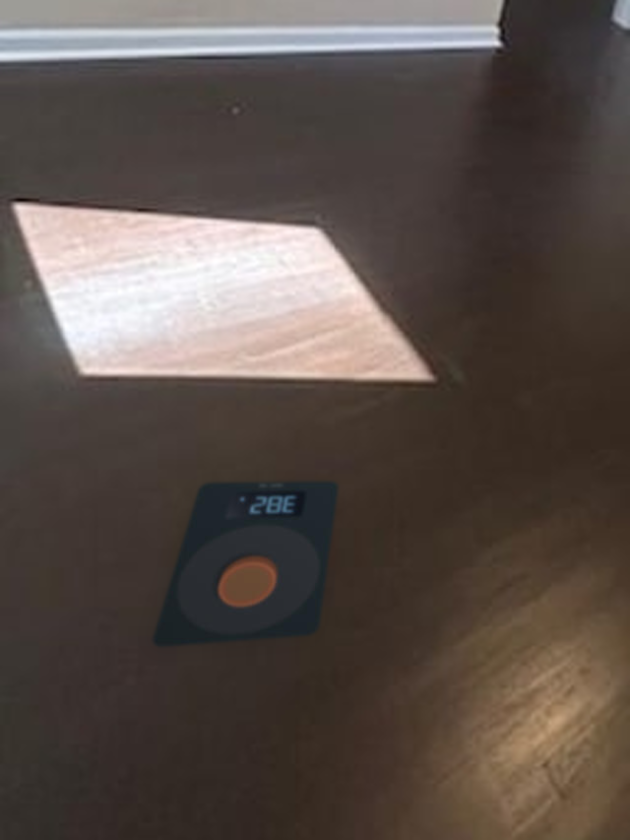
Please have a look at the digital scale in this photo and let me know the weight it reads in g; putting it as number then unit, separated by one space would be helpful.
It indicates 382 g
